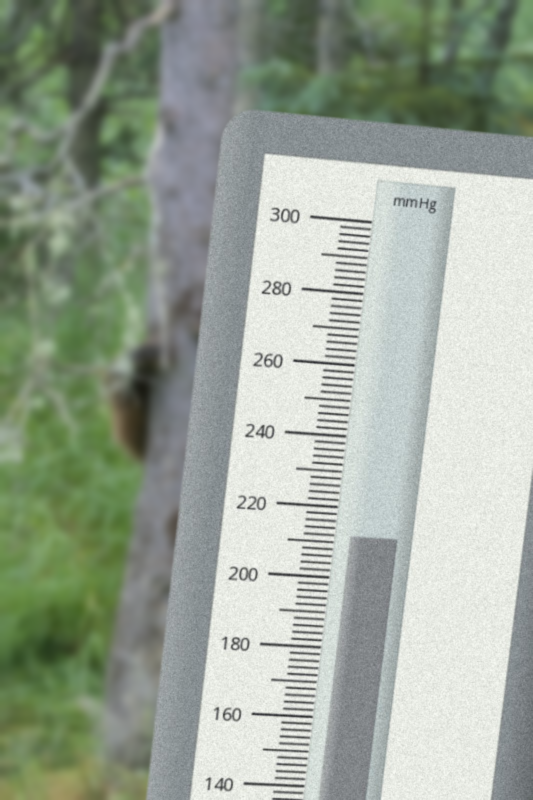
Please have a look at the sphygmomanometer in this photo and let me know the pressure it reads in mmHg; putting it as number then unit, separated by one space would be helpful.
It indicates 212 mmHg
